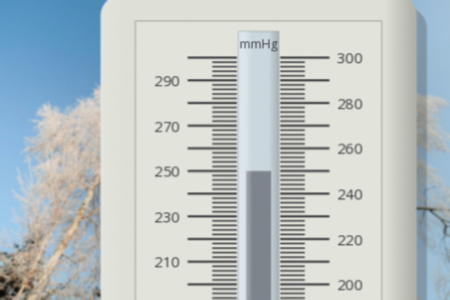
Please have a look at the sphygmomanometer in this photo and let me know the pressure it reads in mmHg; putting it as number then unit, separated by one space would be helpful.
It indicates 250 mmHg
